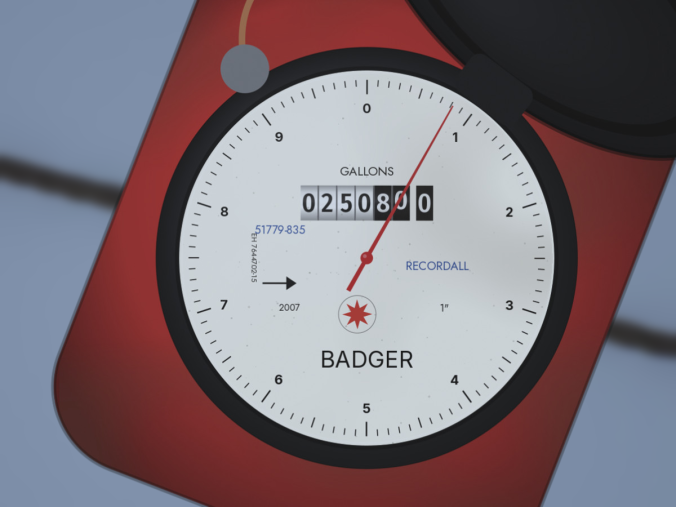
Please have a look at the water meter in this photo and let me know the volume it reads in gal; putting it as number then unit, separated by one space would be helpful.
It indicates 250800.8 gal
